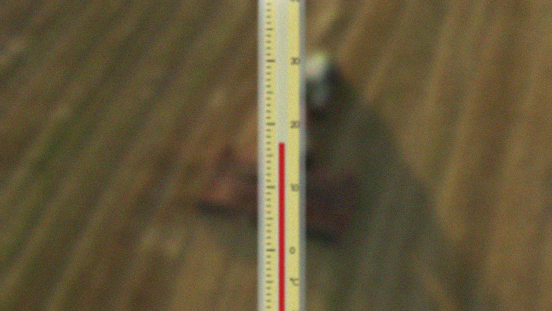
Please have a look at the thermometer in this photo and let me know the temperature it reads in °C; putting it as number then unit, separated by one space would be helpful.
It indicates 17 °C
